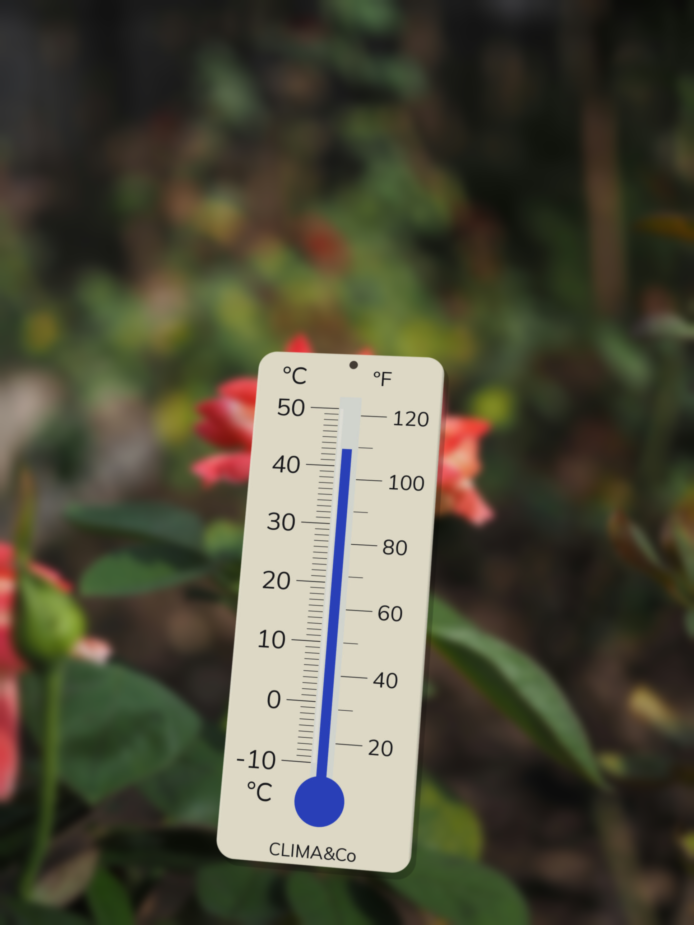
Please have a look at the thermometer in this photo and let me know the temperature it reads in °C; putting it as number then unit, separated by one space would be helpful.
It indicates 43 °C
